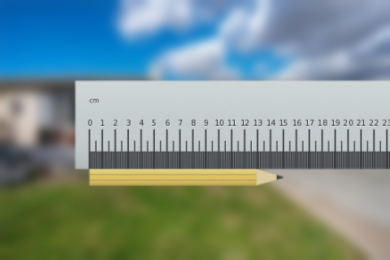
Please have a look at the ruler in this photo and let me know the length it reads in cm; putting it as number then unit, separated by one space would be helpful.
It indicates 15 cm
